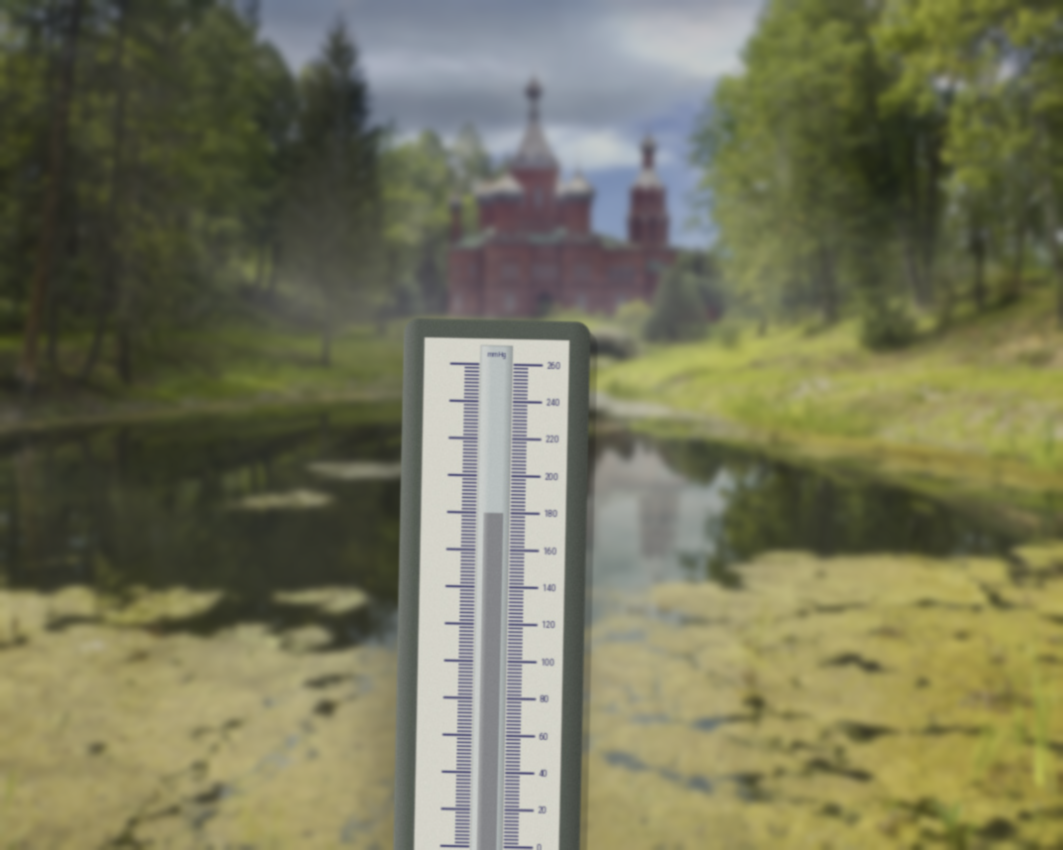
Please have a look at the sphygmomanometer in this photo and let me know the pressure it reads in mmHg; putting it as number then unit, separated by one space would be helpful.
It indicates 180 mmHg
